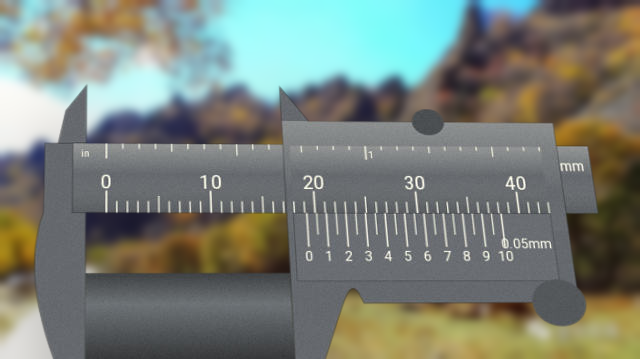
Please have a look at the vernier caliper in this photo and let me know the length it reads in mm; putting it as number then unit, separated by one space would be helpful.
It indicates 19.2 mm
